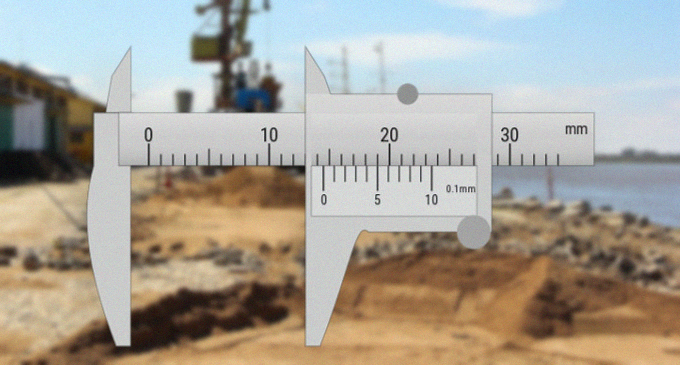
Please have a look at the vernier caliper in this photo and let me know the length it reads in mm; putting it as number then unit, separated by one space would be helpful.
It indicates 14.5 mm
